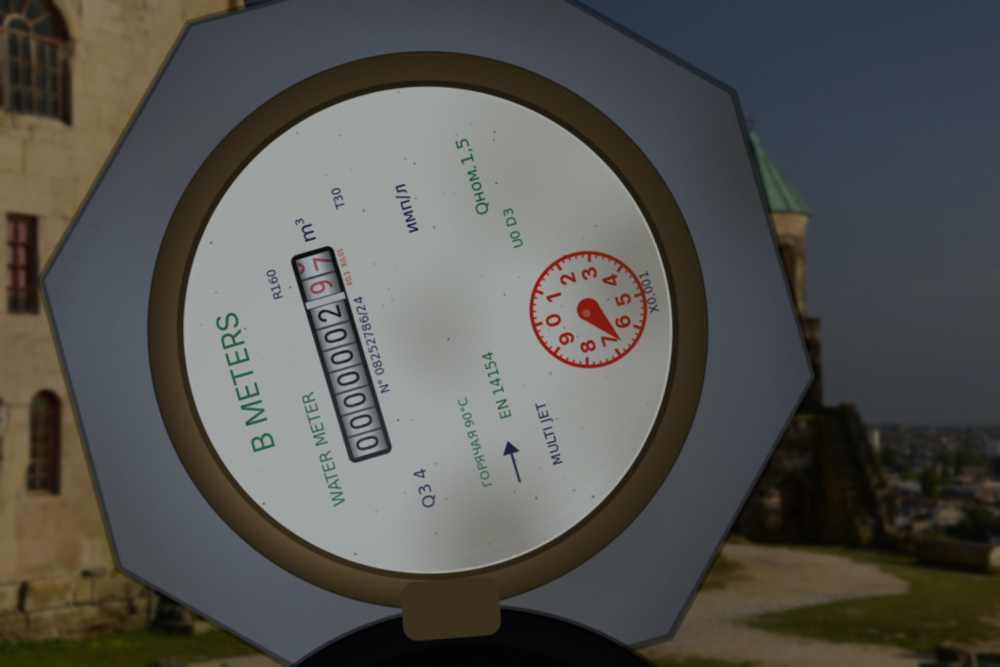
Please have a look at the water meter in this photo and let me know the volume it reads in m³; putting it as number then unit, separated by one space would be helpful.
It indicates 2.966 m³
